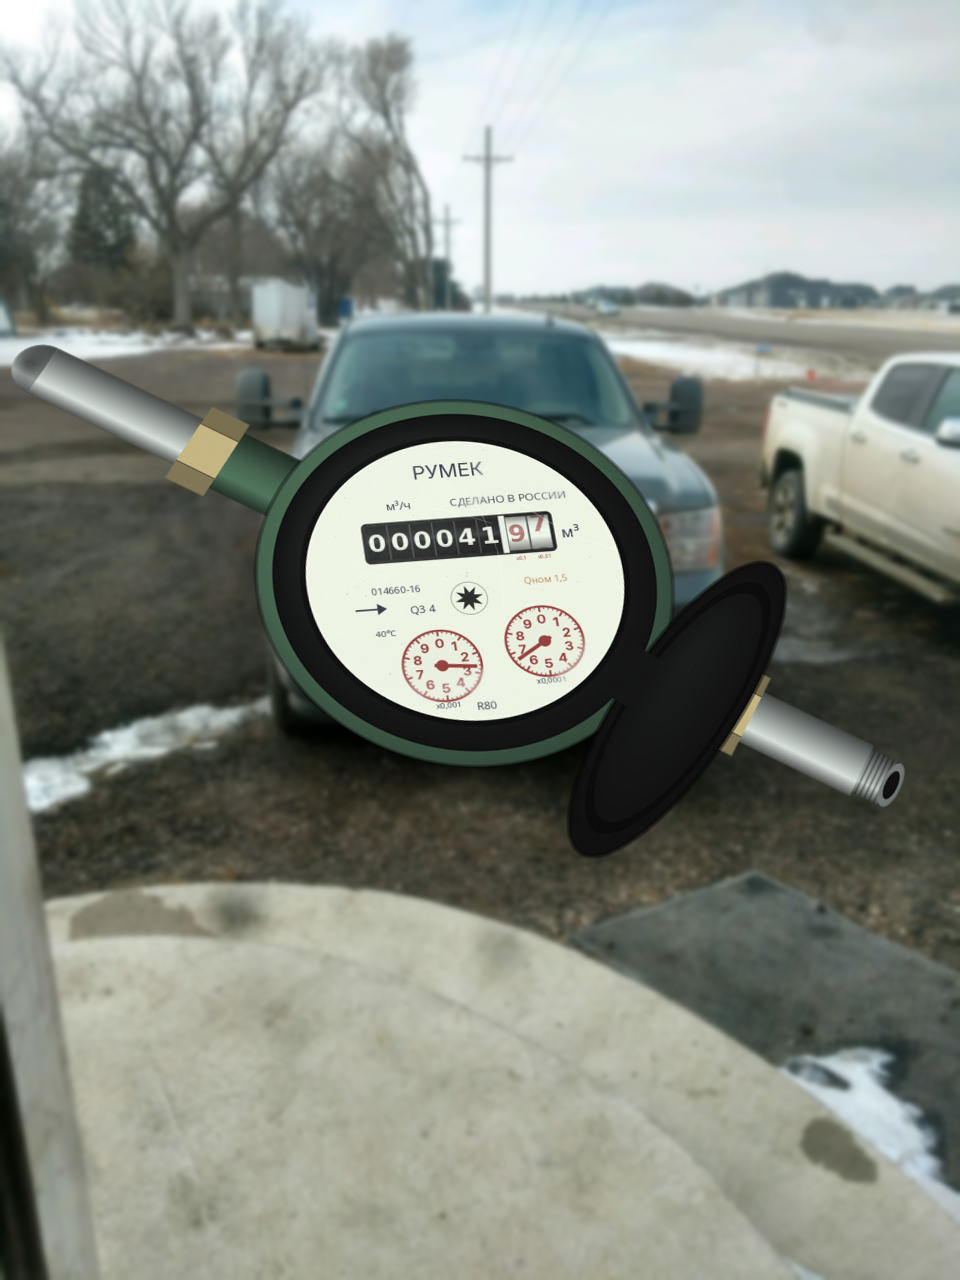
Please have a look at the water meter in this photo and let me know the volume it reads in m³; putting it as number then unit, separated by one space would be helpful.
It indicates 41.9726 m³
